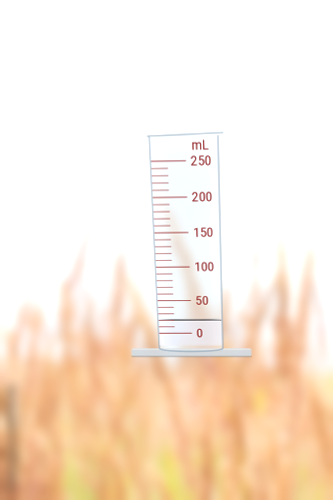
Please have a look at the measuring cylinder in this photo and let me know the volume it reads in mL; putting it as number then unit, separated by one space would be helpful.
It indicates 20 mL
